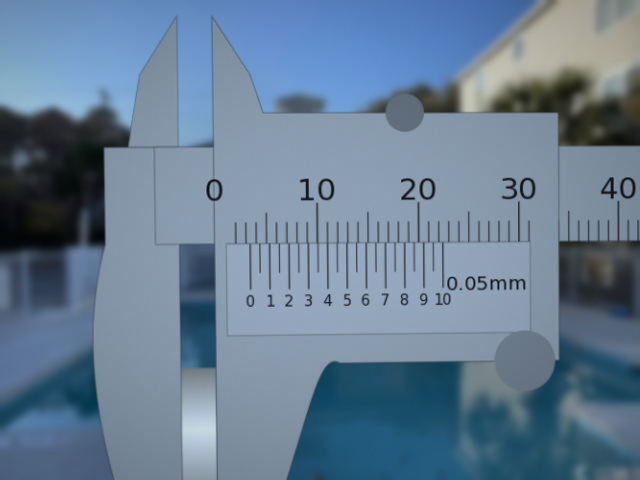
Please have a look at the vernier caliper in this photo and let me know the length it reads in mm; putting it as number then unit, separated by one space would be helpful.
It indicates 3.4 mm
